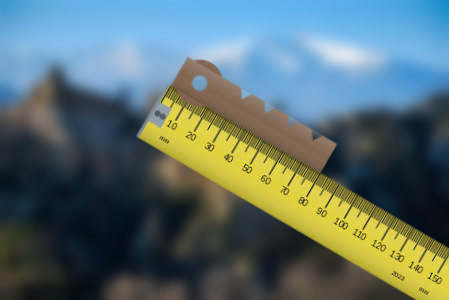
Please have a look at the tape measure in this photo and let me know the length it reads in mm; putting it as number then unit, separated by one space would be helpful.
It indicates 80 mm
